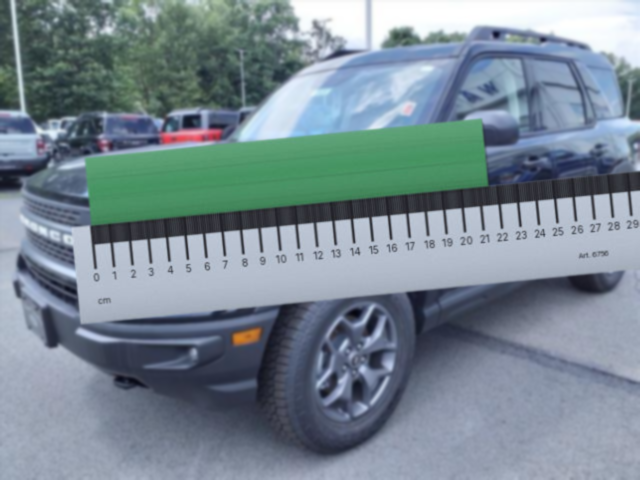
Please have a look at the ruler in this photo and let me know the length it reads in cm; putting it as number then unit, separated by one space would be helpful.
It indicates 21.5 cm
